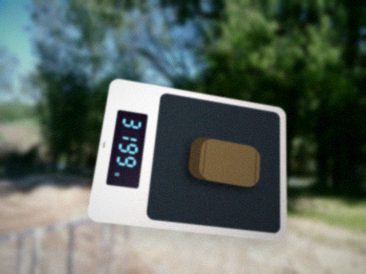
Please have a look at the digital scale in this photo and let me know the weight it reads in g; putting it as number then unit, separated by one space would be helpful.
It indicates 3199 g
